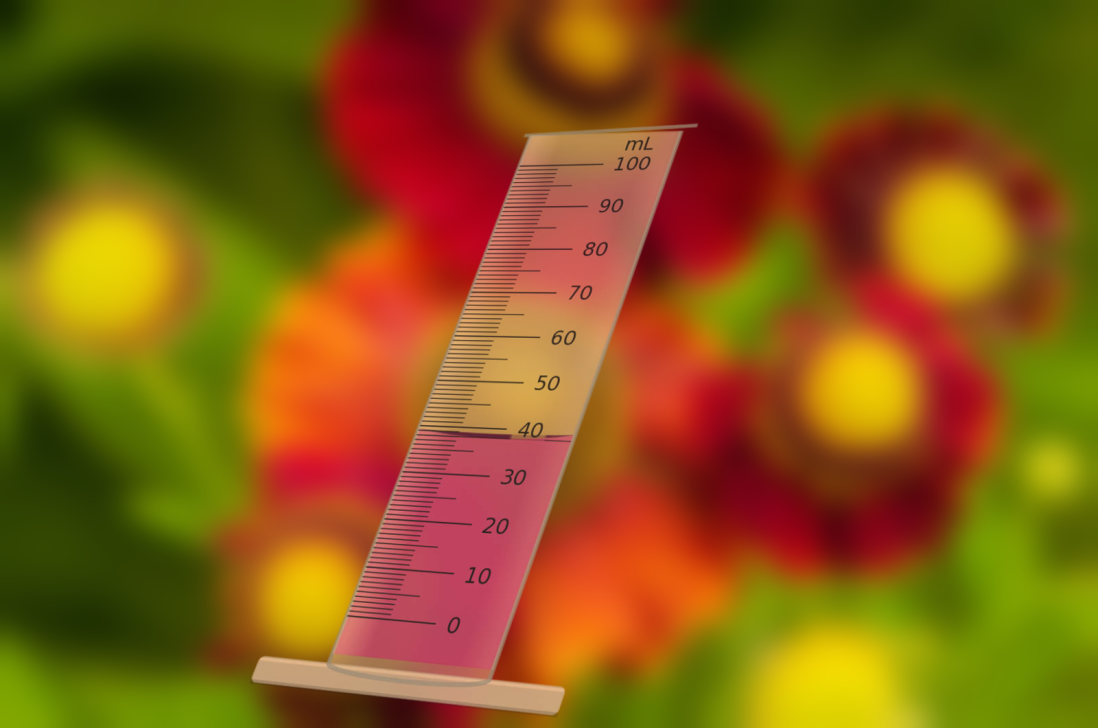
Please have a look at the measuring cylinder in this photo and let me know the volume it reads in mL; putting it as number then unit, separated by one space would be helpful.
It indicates 38 mL
